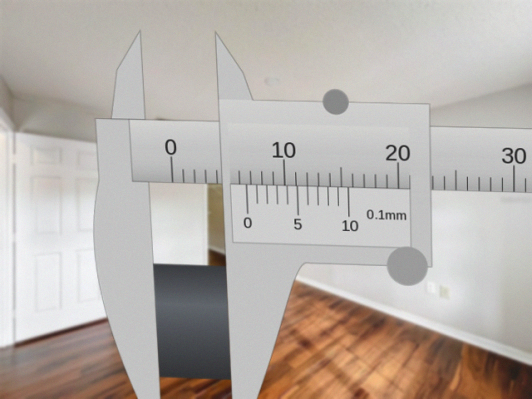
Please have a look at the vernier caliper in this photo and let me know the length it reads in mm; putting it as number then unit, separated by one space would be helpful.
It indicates 6.6 mm
